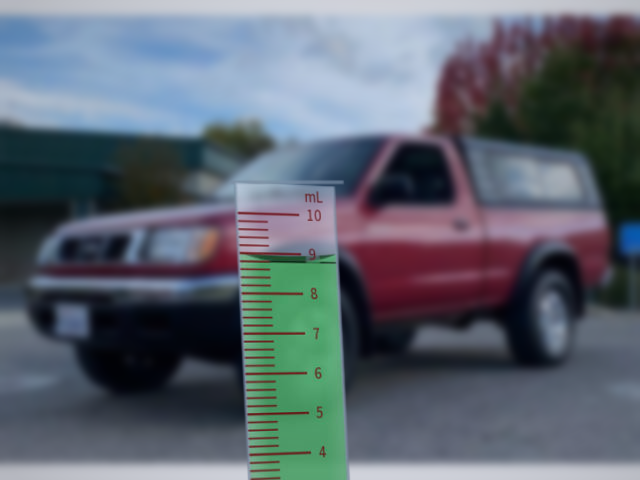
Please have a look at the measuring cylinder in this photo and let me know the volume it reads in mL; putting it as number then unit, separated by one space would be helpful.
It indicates 8.8 mL
